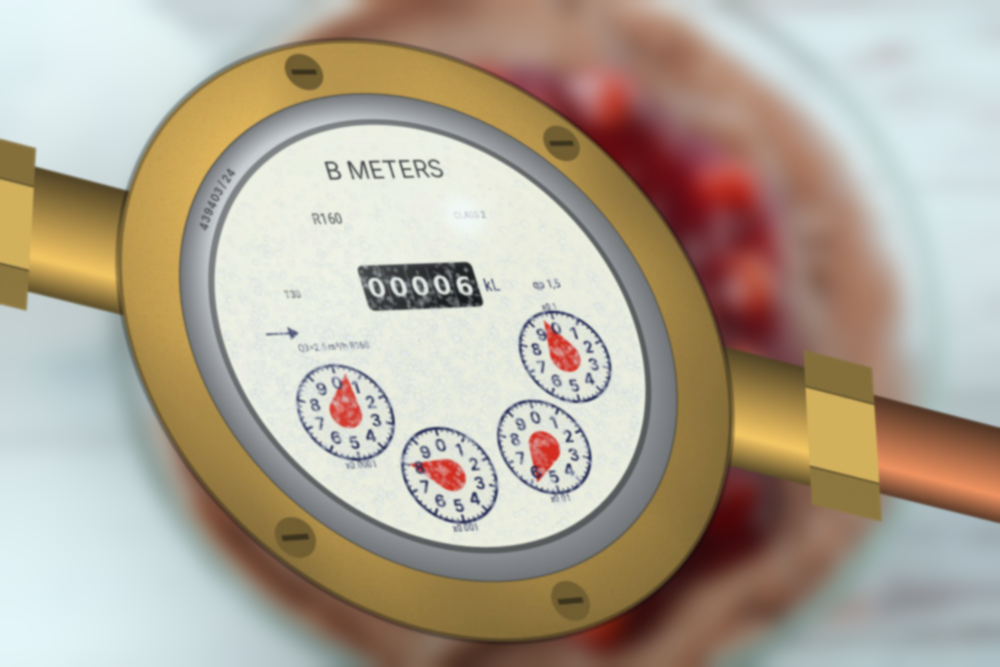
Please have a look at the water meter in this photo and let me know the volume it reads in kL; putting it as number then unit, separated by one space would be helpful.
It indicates 5.9580 kL
